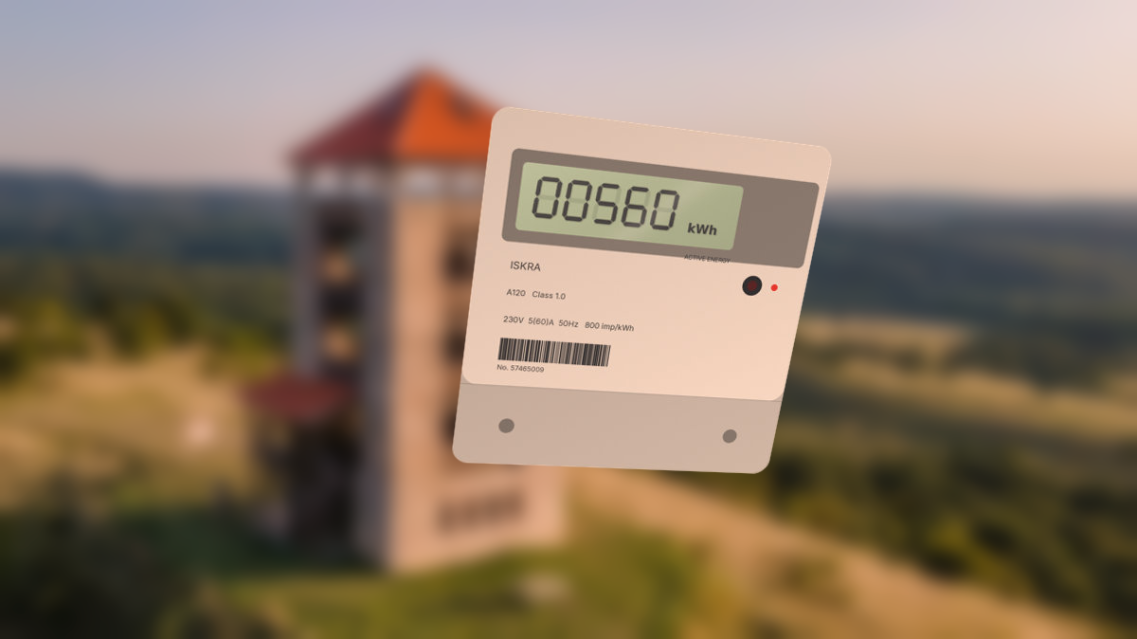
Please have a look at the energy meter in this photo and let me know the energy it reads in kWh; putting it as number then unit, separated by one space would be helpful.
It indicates 560 kWh
